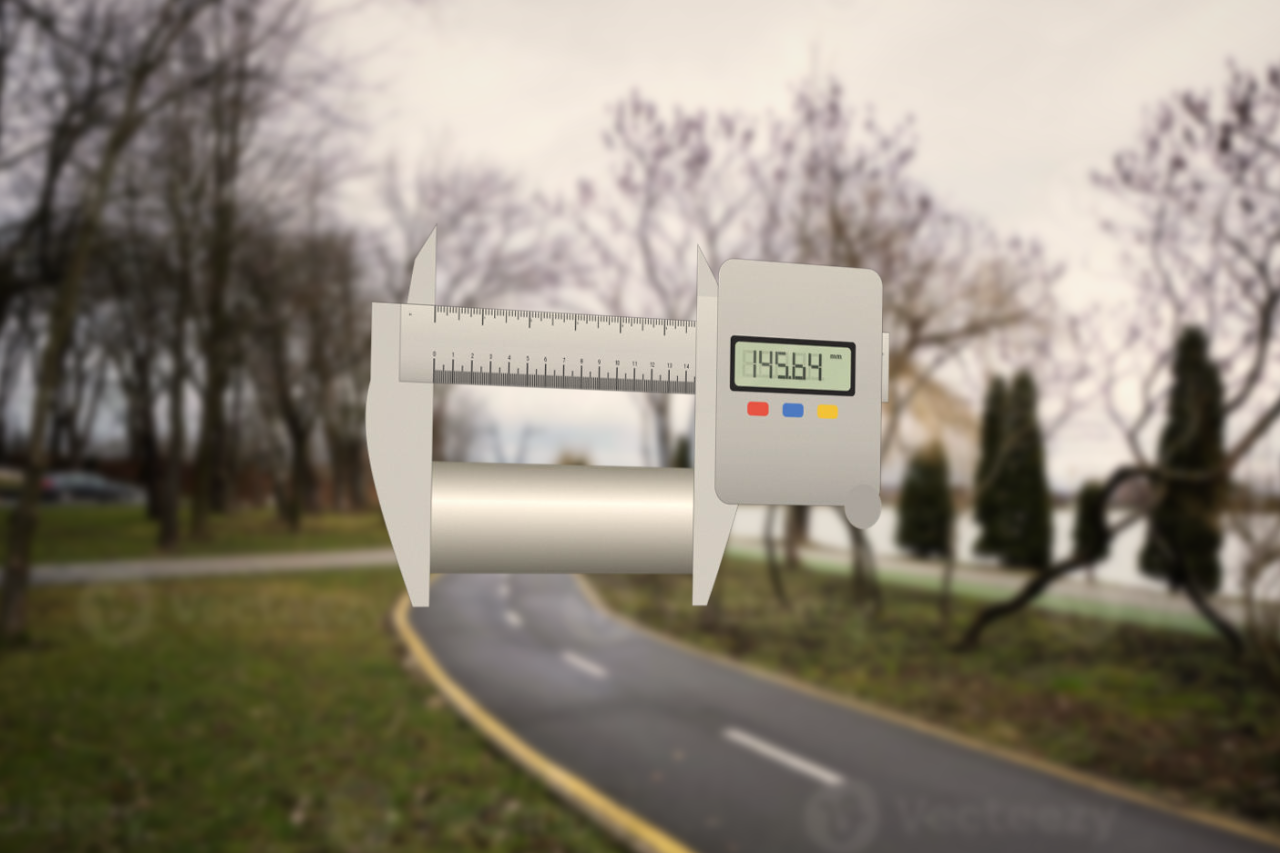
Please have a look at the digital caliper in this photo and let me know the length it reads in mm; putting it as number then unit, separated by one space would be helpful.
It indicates 145.64 mm
